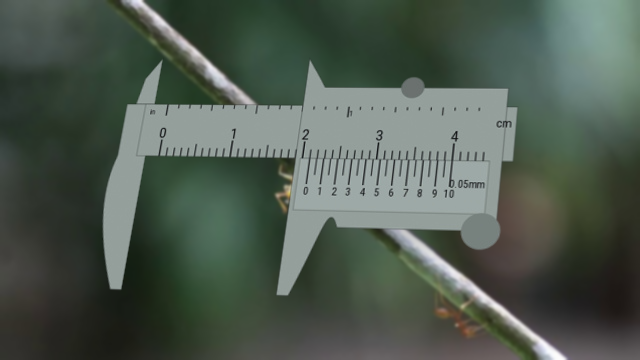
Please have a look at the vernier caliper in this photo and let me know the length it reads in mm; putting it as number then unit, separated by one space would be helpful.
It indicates 21.0 mm
